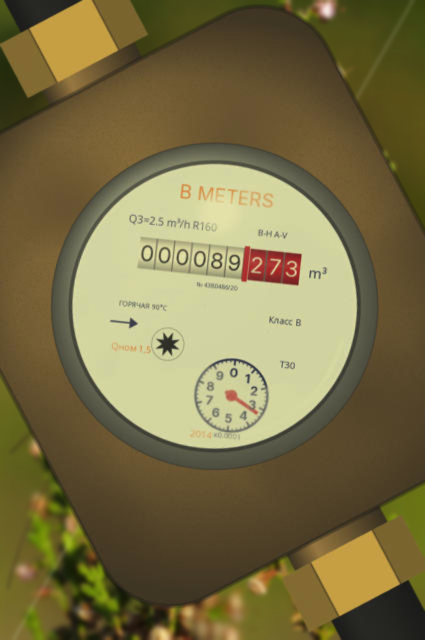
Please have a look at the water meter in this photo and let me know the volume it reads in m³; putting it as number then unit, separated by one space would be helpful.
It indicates 89.2733 m³
